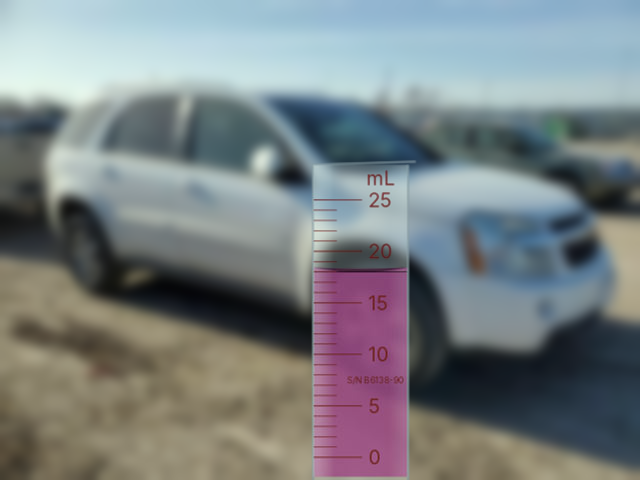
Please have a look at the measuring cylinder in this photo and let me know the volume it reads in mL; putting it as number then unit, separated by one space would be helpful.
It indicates 18 mL
